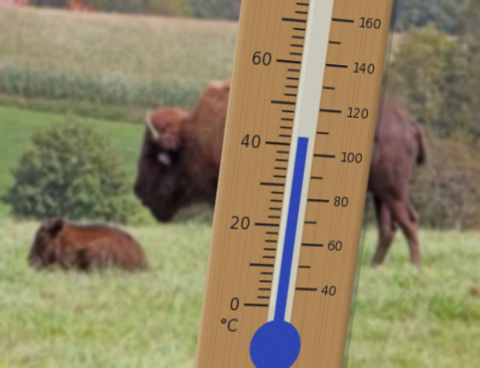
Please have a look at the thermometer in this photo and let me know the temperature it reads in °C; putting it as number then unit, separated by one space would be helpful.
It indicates 42 °C
